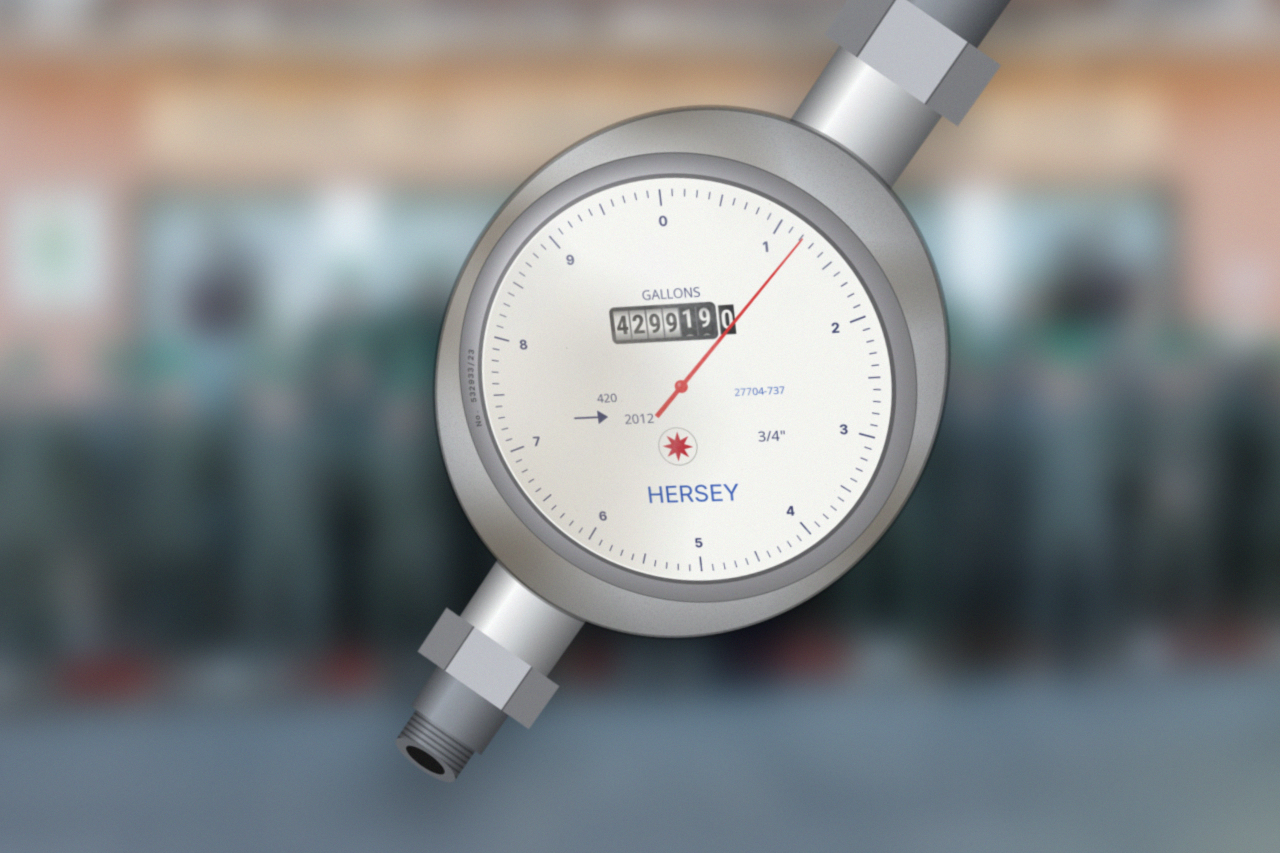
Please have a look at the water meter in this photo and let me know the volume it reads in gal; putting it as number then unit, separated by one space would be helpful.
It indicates 4299191.2 gal
